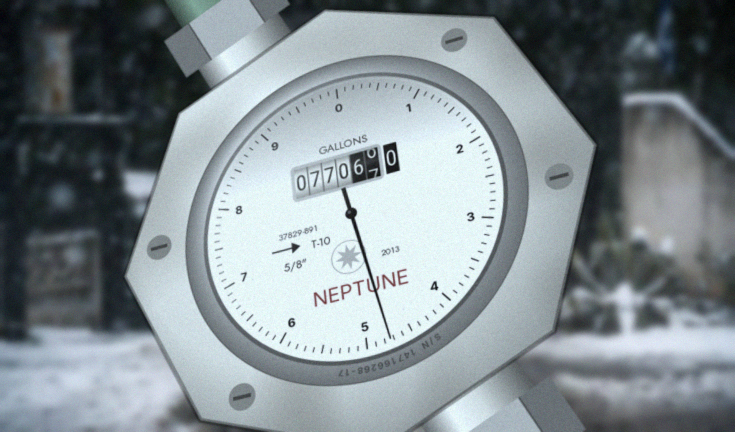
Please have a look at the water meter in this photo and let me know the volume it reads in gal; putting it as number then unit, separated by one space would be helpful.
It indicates 770664.7 gal
